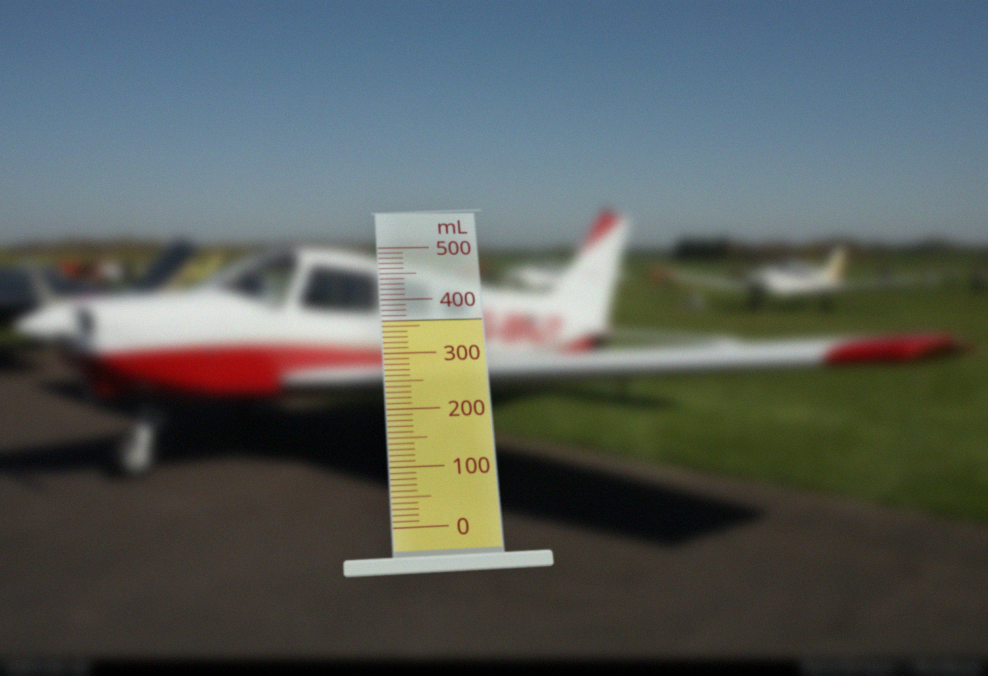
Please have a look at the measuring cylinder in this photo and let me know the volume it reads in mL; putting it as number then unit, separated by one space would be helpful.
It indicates 360 mL
